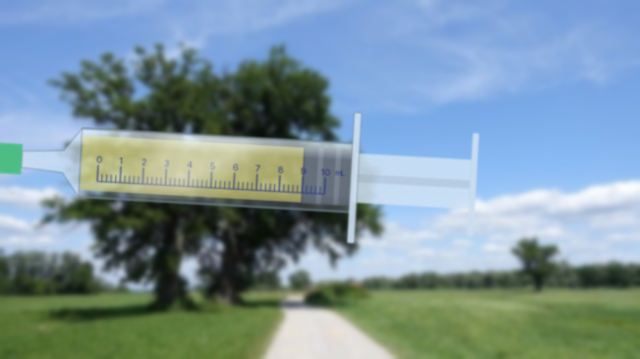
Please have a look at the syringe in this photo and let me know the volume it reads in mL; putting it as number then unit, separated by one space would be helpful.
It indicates 9 mL
